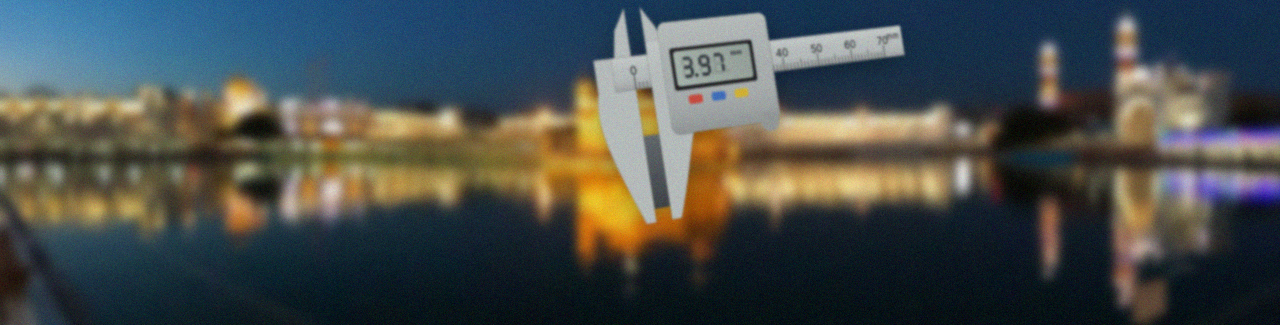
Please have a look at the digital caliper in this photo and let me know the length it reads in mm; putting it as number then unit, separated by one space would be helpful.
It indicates 3.97 mm
